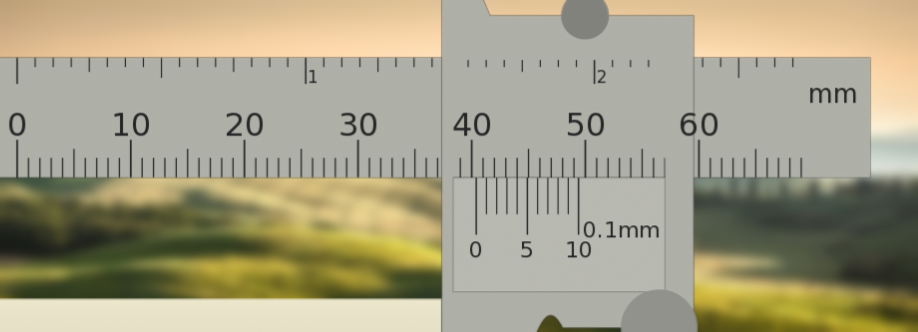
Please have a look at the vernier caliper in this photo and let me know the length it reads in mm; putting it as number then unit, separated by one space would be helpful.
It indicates 40.4 mm
